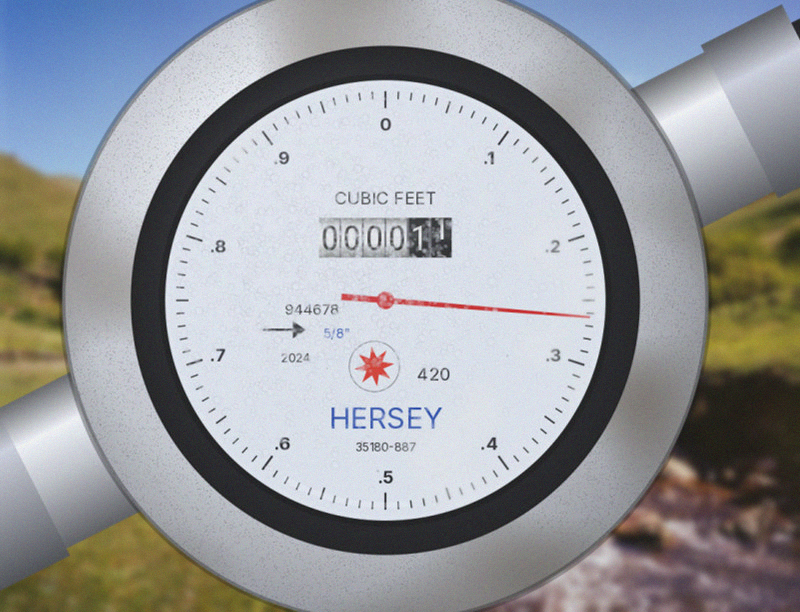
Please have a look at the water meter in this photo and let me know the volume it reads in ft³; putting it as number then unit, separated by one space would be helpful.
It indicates 11.26 ft³
